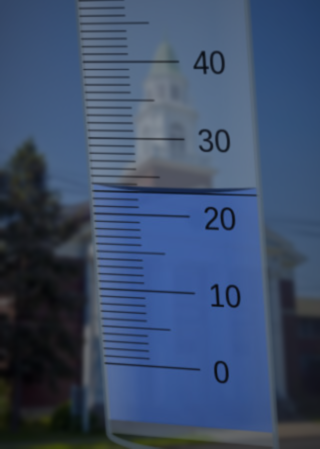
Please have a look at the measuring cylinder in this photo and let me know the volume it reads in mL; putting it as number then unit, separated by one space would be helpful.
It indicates 23 mL
